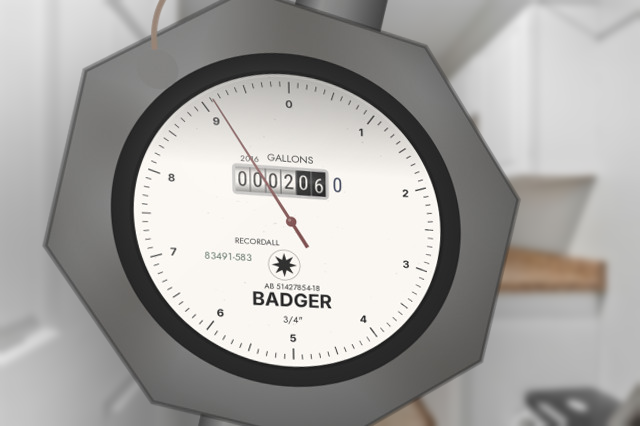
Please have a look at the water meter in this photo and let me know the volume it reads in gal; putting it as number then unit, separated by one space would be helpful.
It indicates 2059.1 gal
